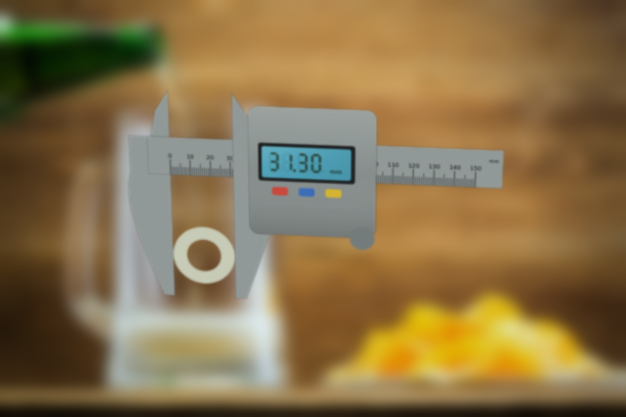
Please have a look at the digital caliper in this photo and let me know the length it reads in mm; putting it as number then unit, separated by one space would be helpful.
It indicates 31.30 mm
